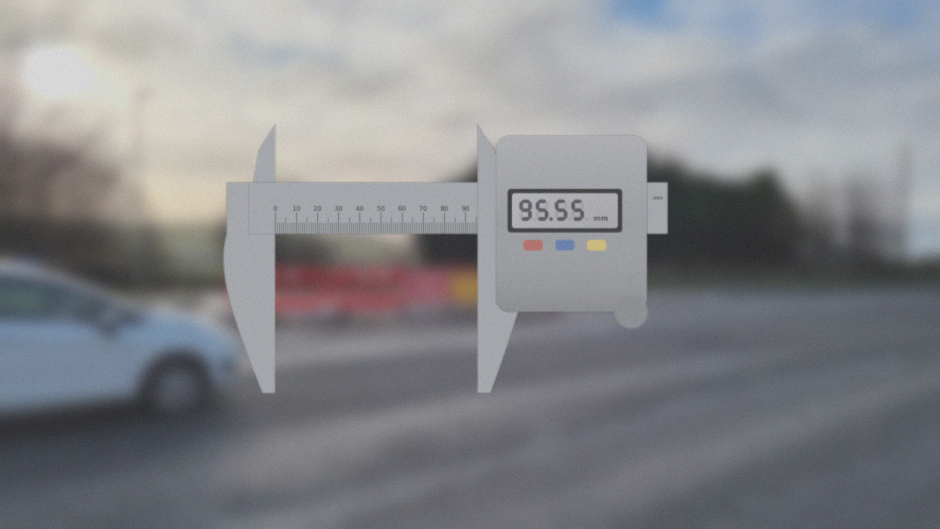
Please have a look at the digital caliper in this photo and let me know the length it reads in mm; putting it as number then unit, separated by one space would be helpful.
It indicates 95.55 mm
